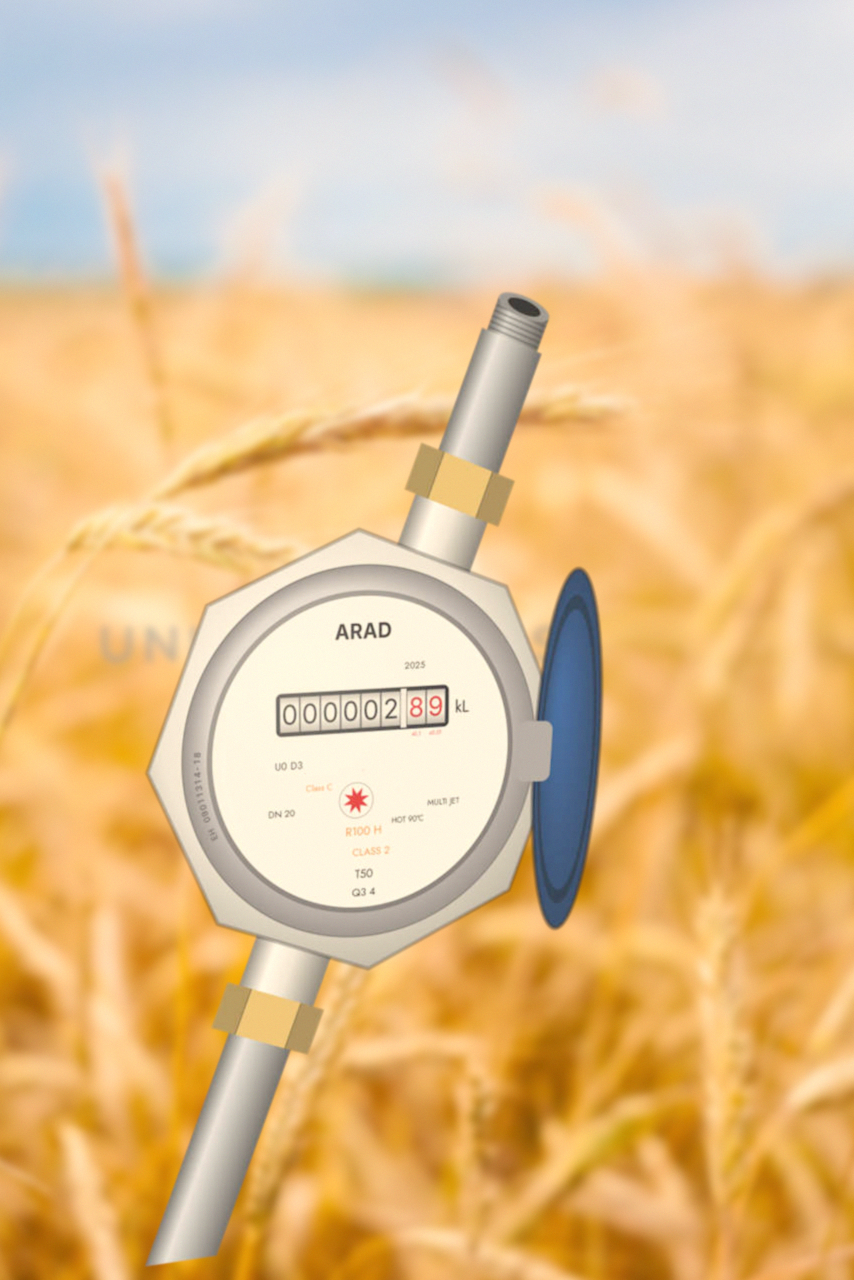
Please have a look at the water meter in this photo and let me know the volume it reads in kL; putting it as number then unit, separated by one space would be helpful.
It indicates 2.89 kL
